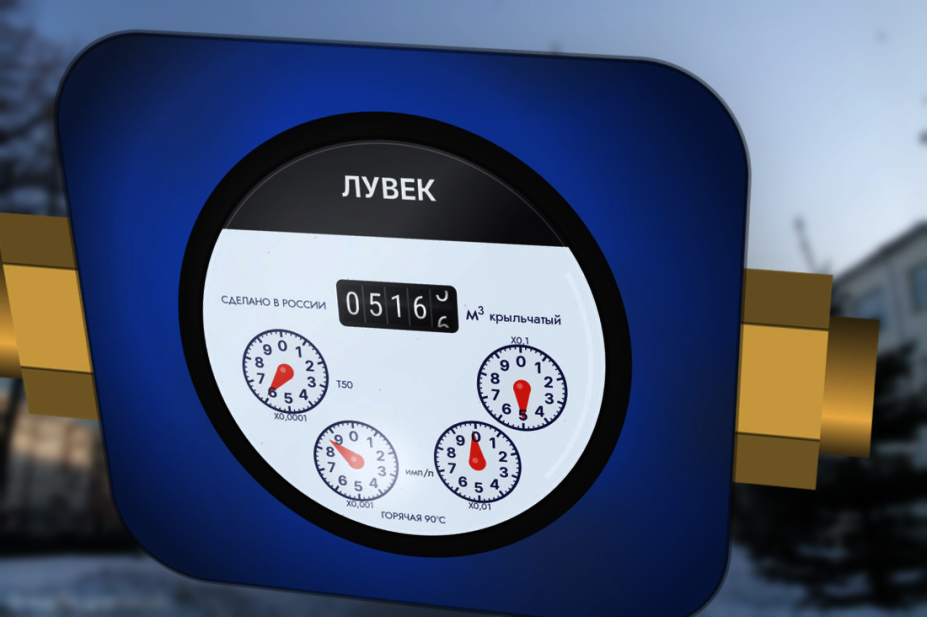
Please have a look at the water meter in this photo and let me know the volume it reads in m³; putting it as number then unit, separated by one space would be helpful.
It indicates 5165.4986 m³
